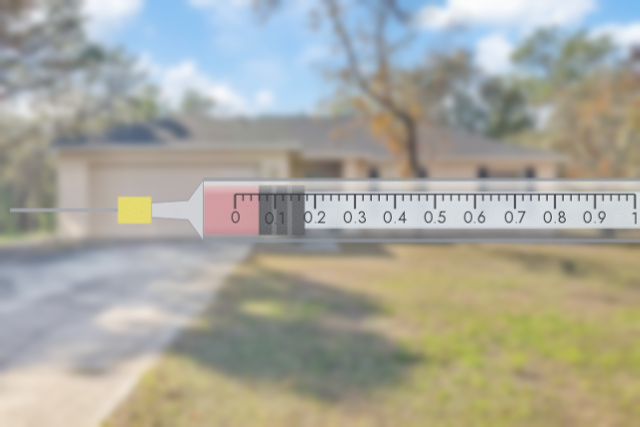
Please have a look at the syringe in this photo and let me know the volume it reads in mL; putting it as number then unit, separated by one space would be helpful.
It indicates 0.06 mL
